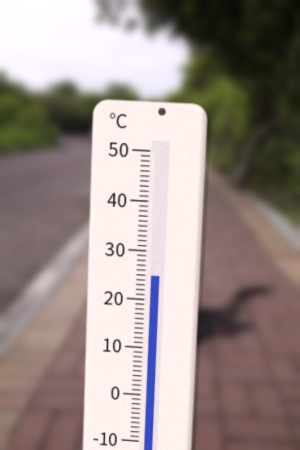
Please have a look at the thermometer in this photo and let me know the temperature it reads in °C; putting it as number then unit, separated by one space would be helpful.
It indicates 25 °C
